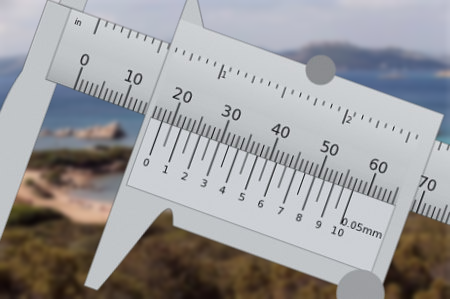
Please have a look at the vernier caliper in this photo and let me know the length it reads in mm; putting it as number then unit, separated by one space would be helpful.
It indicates 18.0 mm
